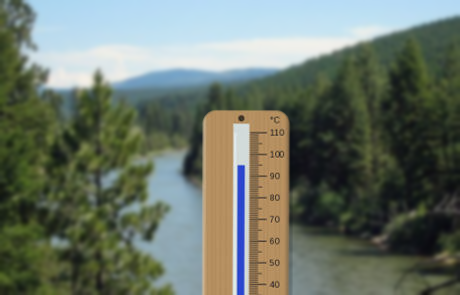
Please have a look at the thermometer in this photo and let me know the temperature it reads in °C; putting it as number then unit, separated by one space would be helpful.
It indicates 95 °C
